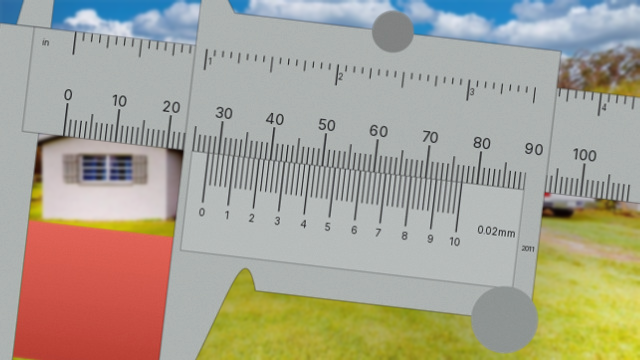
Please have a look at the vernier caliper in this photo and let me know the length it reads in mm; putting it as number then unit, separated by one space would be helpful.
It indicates 28.0 mm
